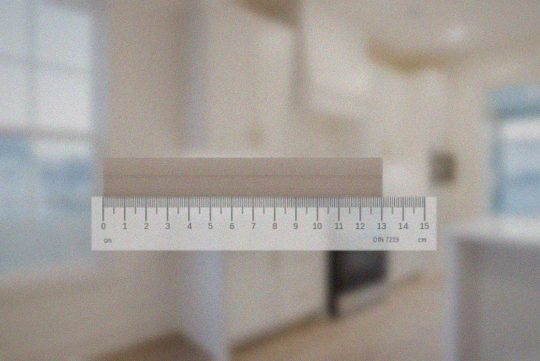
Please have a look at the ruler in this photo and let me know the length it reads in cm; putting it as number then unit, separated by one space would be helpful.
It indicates 13 cm
